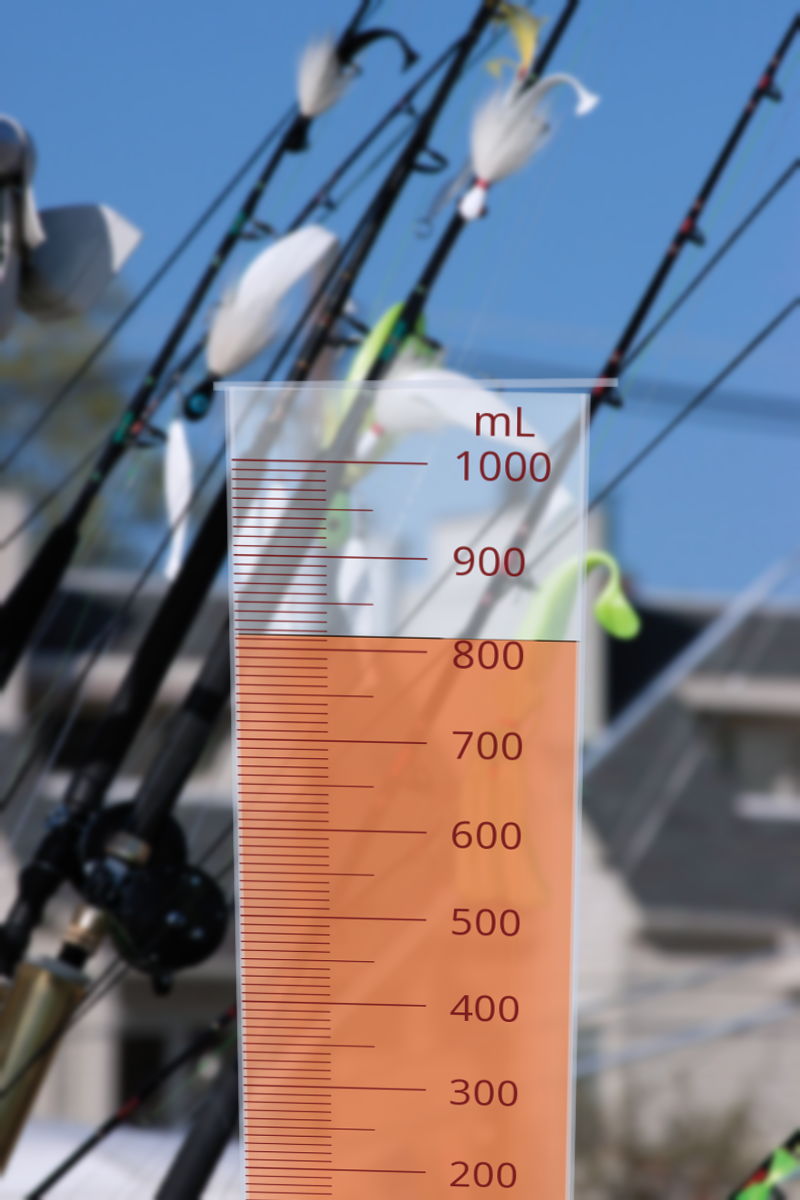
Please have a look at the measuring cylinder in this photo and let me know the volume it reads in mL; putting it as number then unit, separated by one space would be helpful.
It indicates 815 mL
